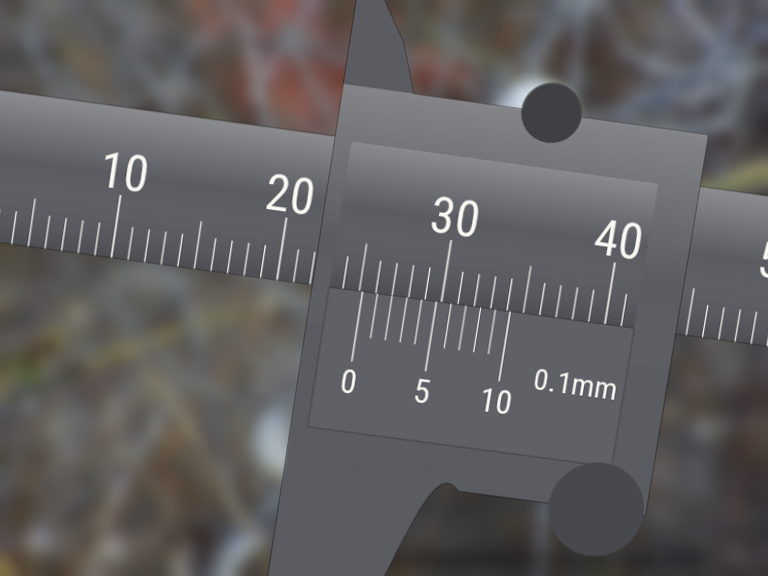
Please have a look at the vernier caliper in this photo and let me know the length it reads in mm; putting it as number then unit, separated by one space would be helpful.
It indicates 25.2 mm
